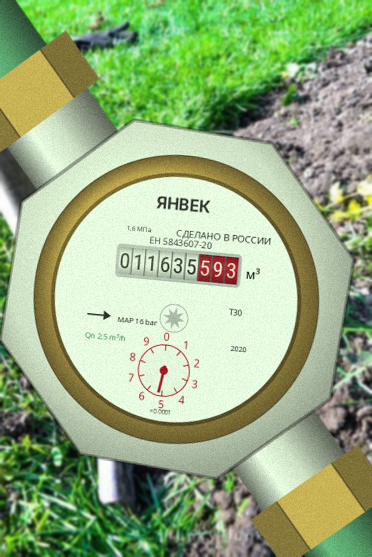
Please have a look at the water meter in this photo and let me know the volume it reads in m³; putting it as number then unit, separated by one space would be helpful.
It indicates 11635.5935 m³
